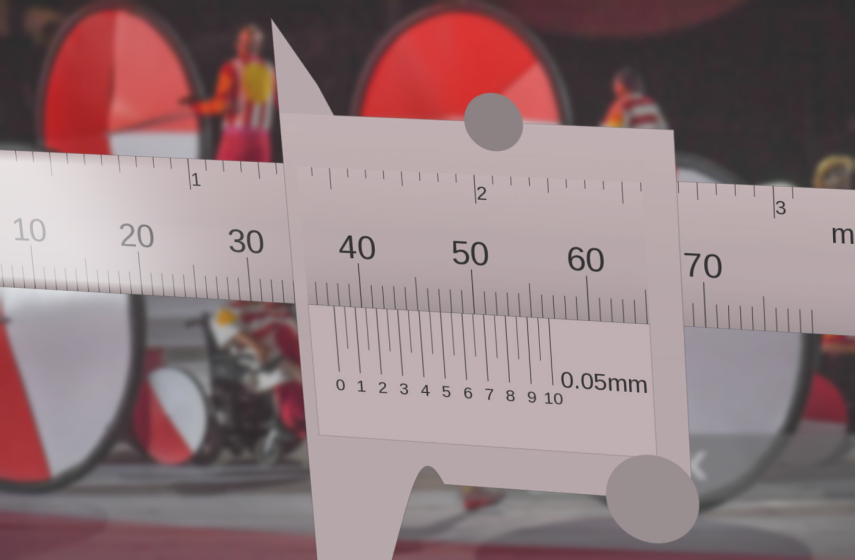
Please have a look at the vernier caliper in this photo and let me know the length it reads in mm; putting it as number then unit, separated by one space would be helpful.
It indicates 37.5 mm
